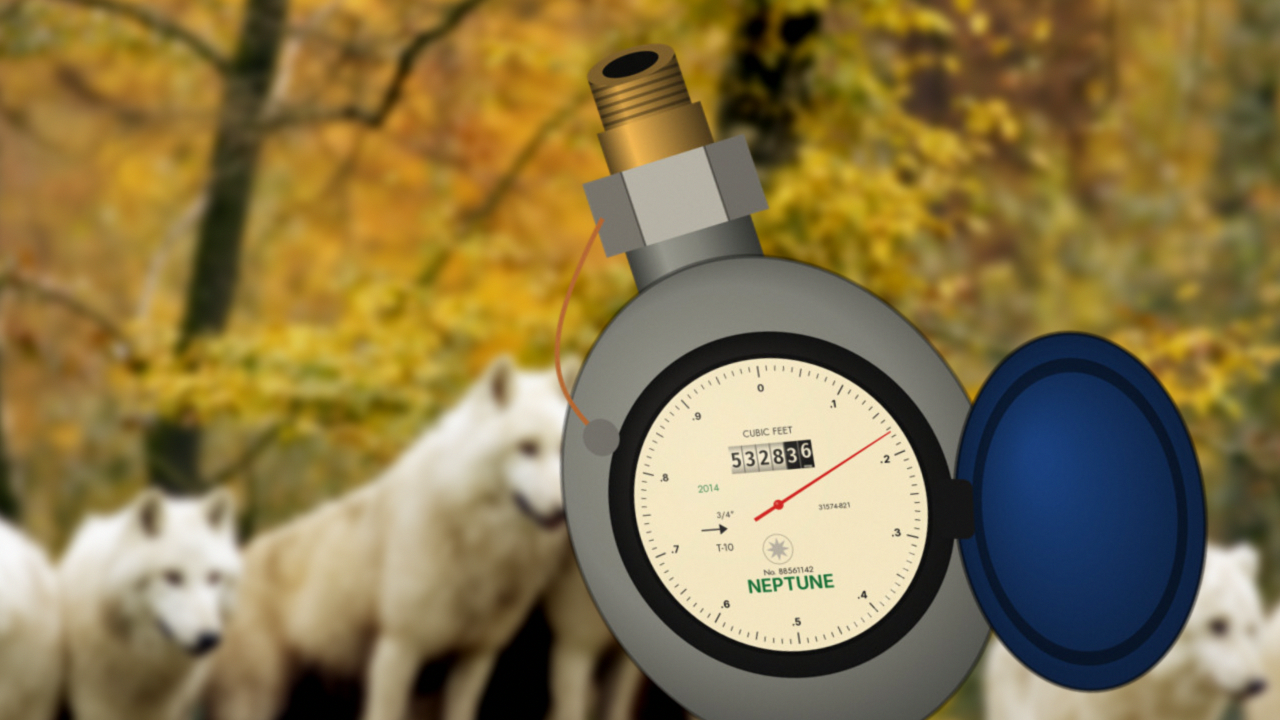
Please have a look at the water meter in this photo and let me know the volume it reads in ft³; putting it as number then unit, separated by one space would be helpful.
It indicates 532836.17 ft³
